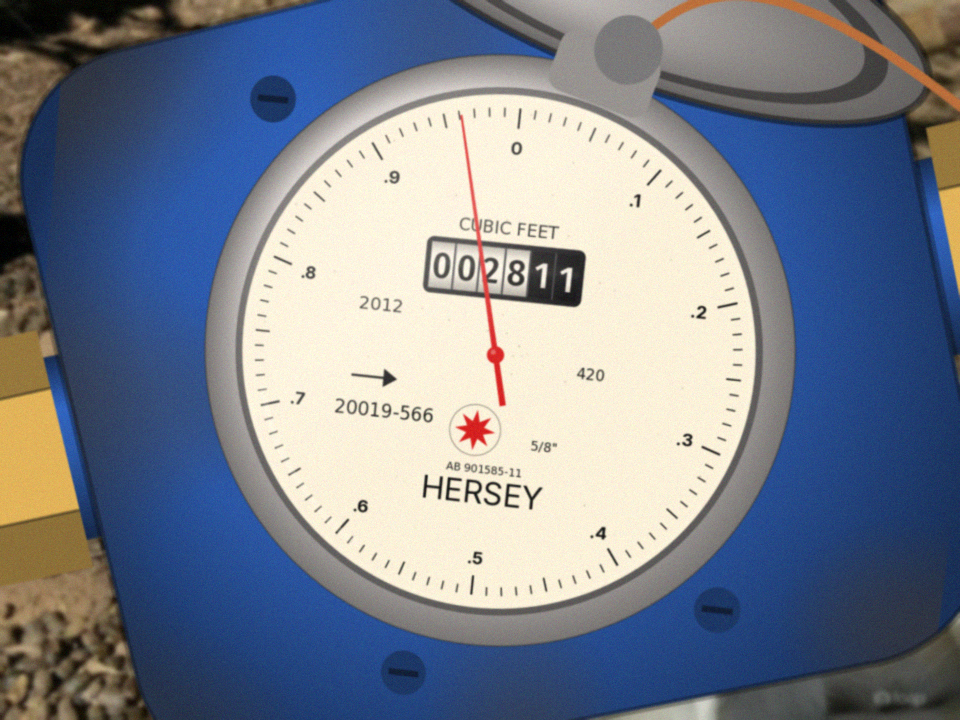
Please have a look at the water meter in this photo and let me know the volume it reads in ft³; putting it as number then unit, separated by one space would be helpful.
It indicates 2810.96 ft³
